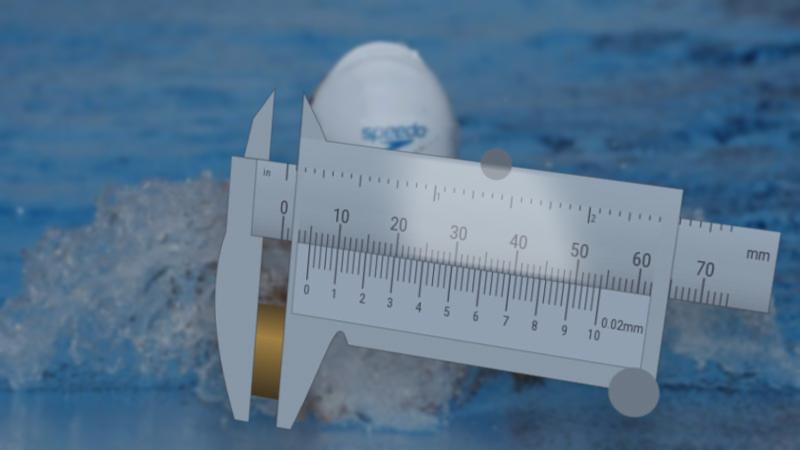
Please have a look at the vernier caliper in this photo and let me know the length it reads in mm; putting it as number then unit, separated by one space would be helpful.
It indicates 5.0 mm
